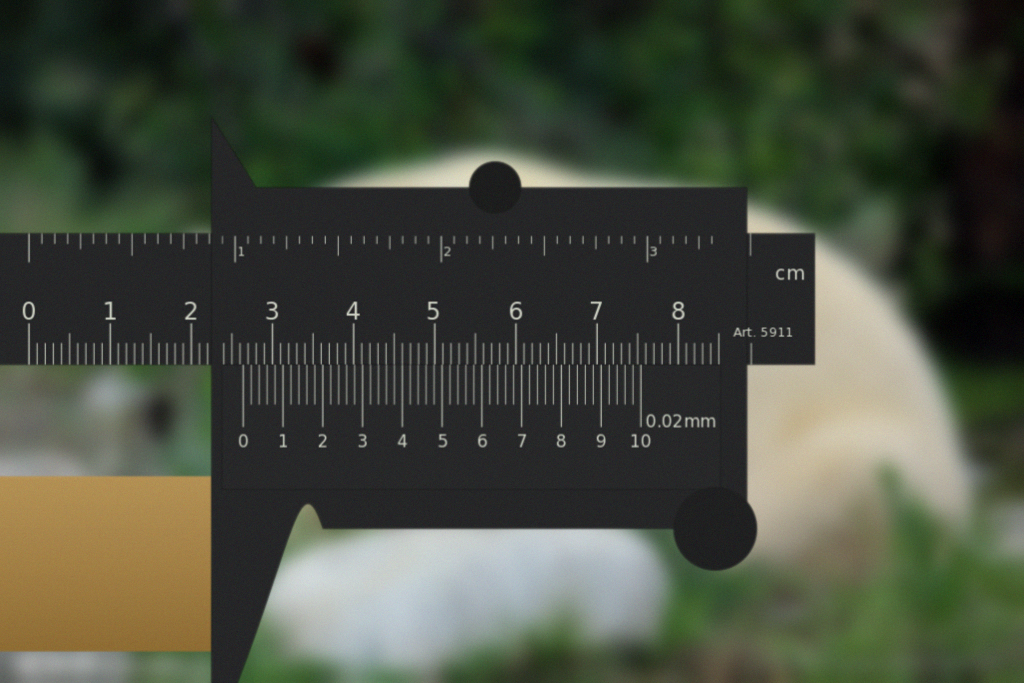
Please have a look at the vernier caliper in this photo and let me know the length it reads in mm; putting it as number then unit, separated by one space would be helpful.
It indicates 26.4 mm
